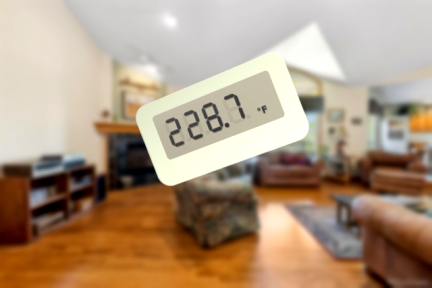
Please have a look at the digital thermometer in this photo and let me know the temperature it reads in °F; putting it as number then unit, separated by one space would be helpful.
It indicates 228.7 °F
